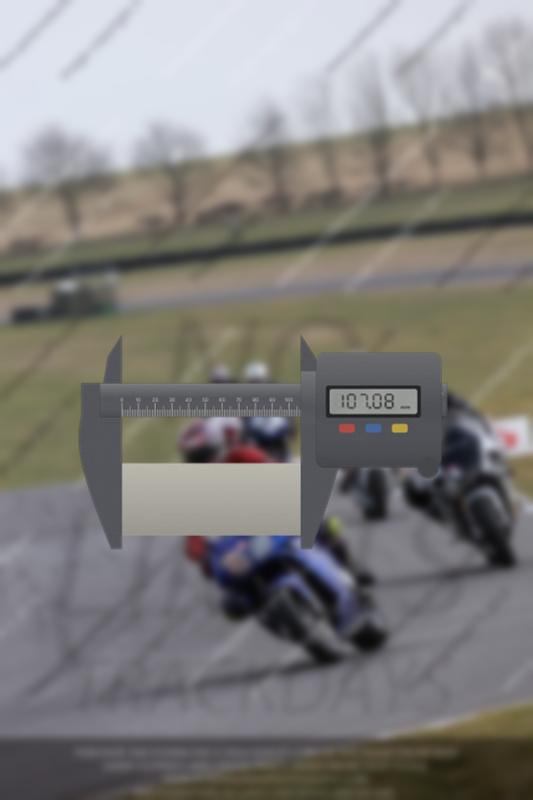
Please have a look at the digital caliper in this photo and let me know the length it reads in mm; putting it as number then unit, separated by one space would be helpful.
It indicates 107.08 mm
